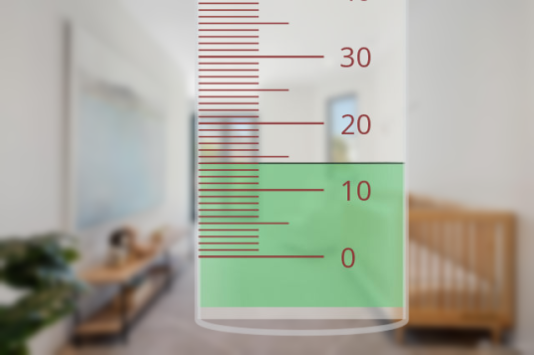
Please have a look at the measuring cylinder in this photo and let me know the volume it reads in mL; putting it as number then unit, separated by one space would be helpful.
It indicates 14 mL
